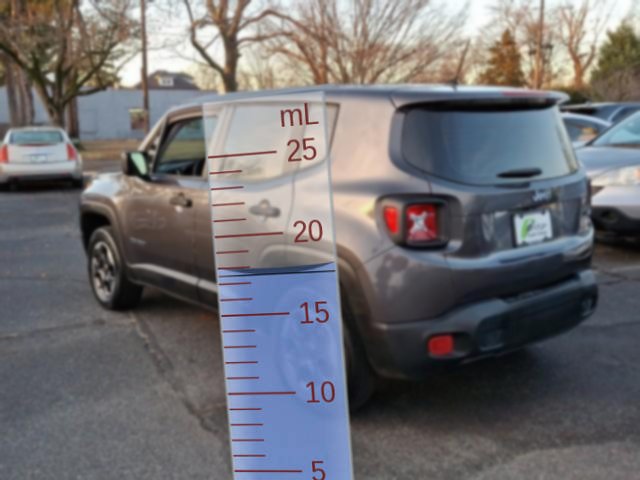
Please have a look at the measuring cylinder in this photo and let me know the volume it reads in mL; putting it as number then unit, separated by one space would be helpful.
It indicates 17.5 mL
